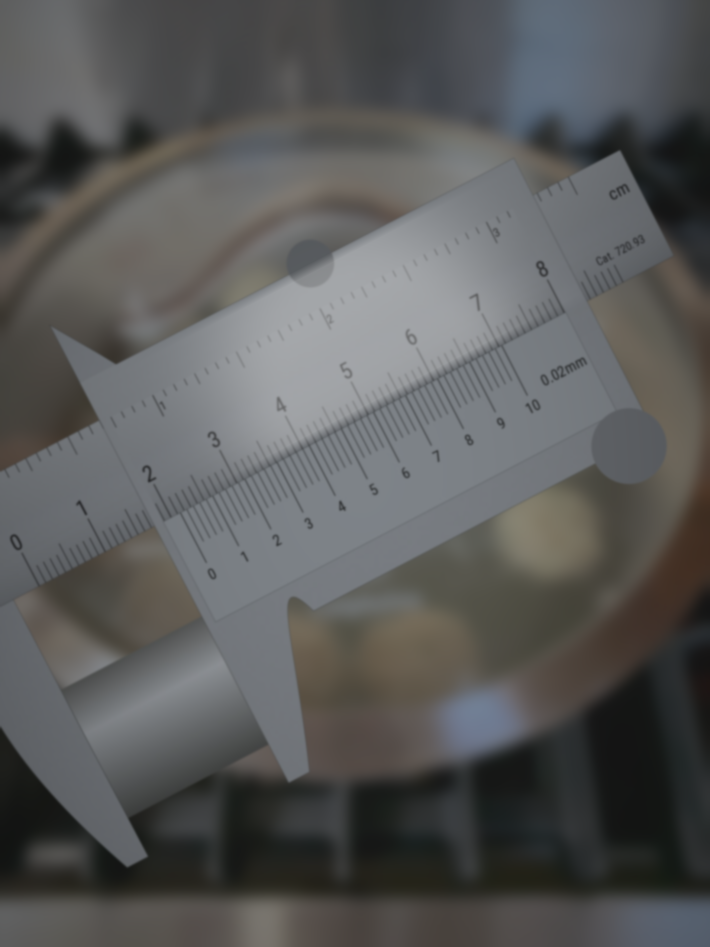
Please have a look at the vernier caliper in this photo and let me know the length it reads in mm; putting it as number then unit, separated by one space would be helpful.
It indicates 21.4 mm
